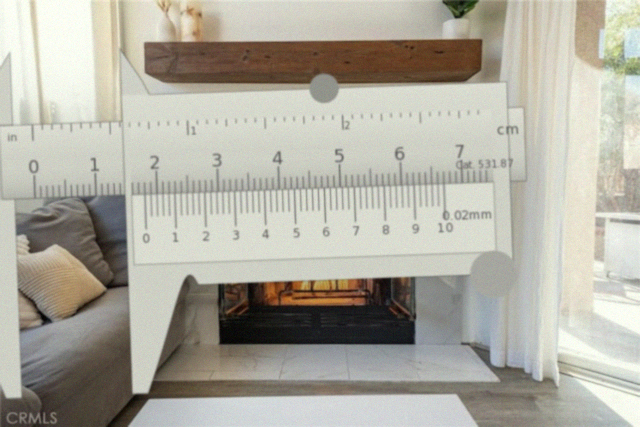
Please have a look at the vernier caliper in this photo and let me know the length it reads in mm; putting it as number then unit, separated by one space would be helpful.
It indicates 18.0 mm
